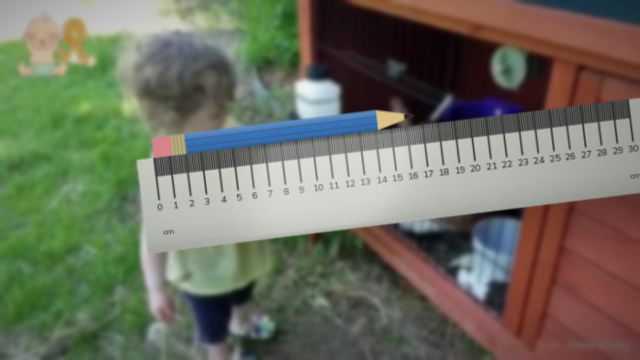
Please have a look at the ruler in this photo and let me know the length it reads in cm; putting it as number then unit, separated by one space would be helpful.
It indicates 16.5 cm
